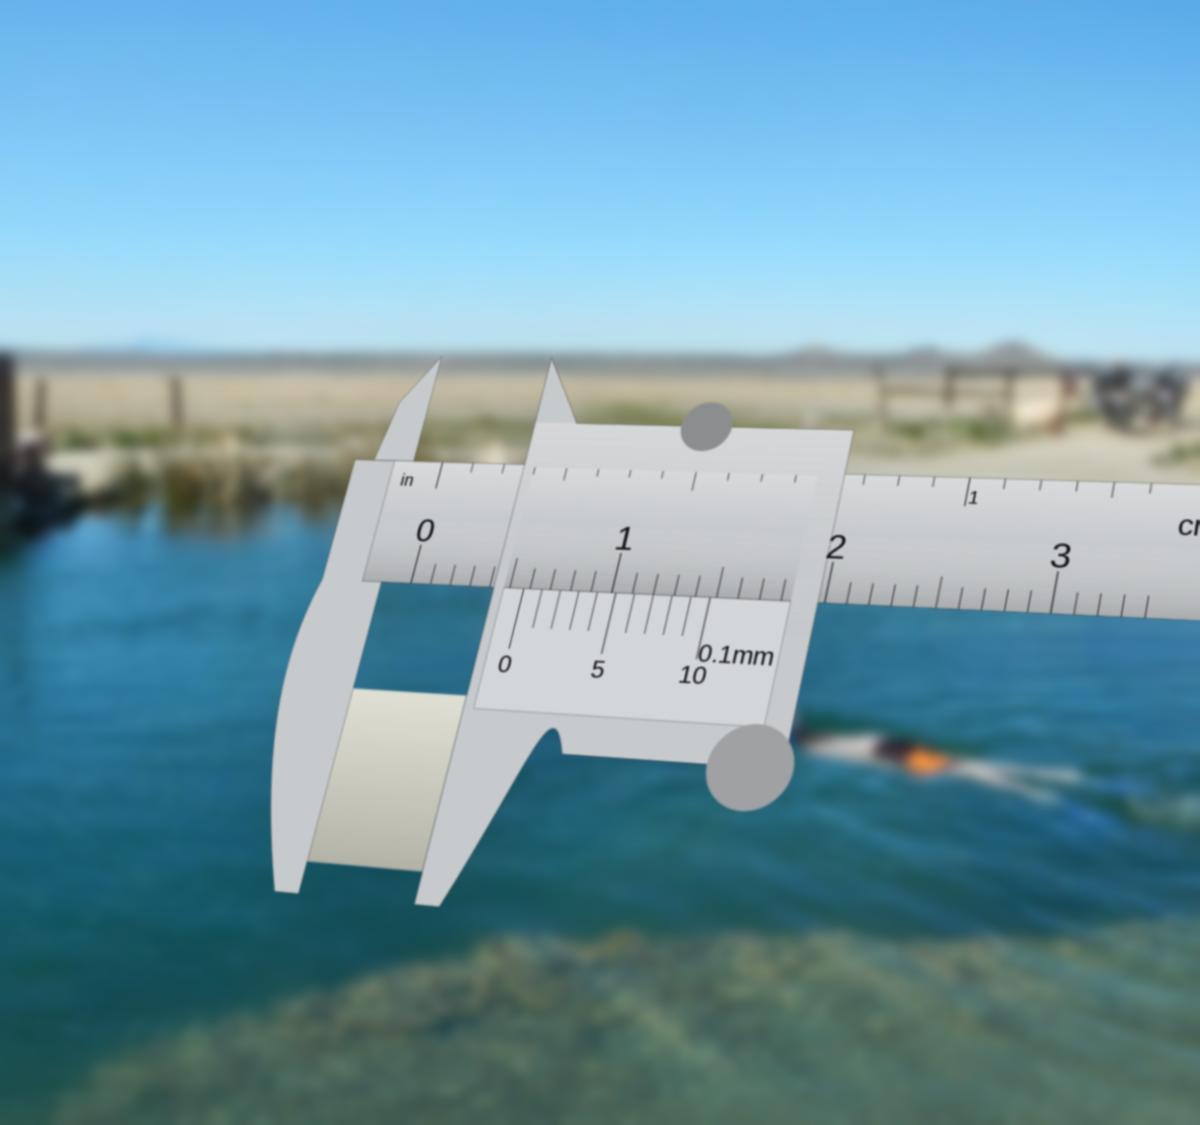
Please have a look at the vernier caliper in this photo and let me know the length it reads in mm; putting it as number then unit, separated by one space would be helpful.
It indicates 5.7 mm
